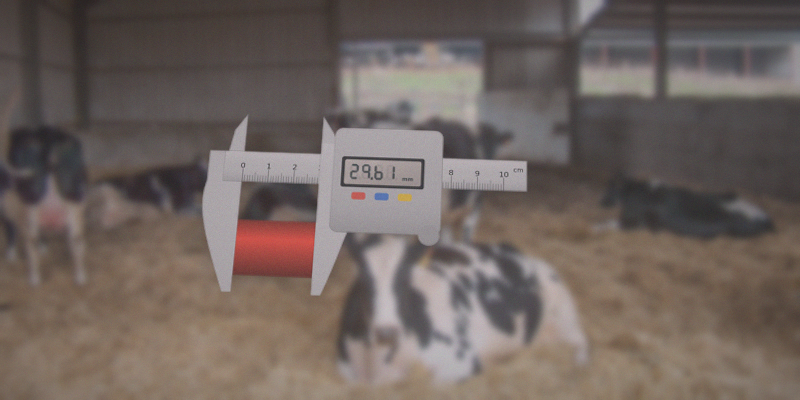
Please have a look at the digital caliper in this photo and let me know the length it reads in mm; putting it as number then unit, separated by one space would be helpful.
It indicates 29.61 mm
